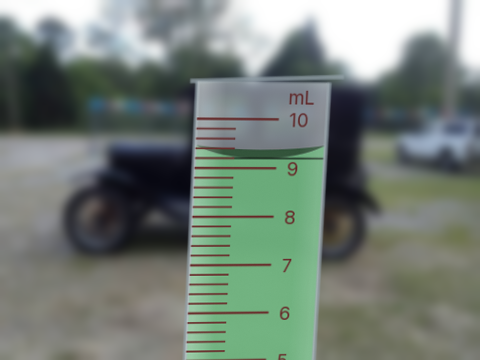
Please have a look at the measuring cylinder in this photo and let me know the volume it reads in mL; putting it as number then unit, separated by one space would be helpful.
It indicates 9.2 mL
